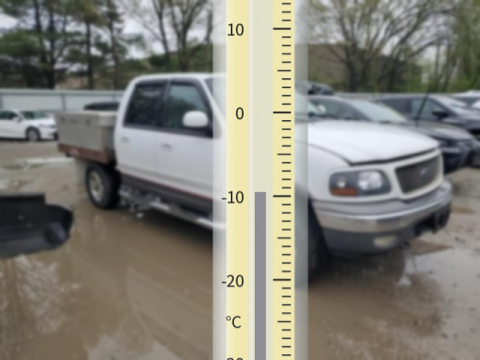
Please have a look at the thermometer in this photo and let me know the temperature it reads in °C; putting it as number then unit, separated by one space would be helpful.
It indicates -9.5 °C
